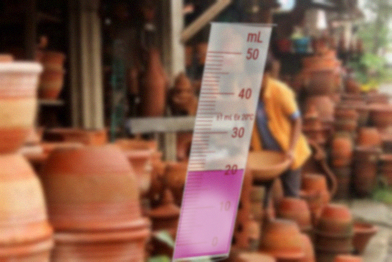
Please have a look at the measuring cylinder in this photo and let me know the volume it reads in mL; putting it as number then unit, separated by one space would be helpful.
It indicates 20 mL
